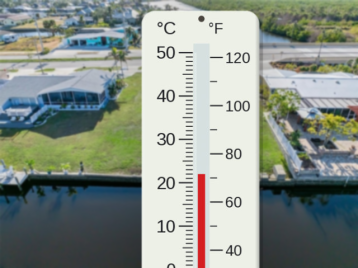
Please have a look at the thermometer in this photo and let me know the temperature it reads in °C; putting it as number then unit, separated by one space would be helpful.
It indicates 22 °C
